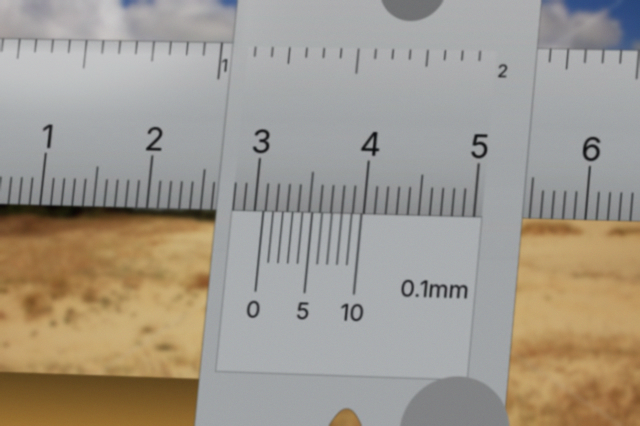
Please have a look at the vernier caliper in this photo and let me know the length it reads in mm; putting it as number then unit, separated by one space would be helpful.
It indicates 30.8 mm
